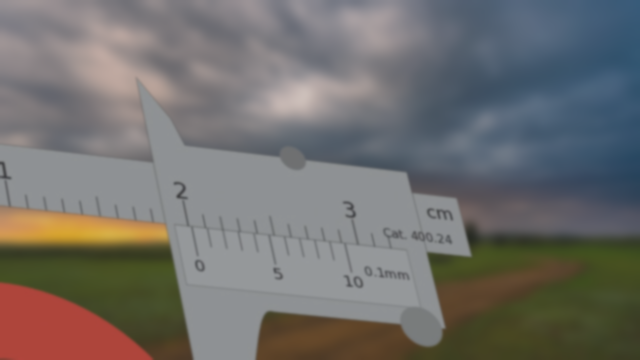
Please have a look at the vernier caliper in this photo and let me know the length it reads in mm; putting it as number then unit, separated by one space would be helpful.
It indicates 20.2 mm
